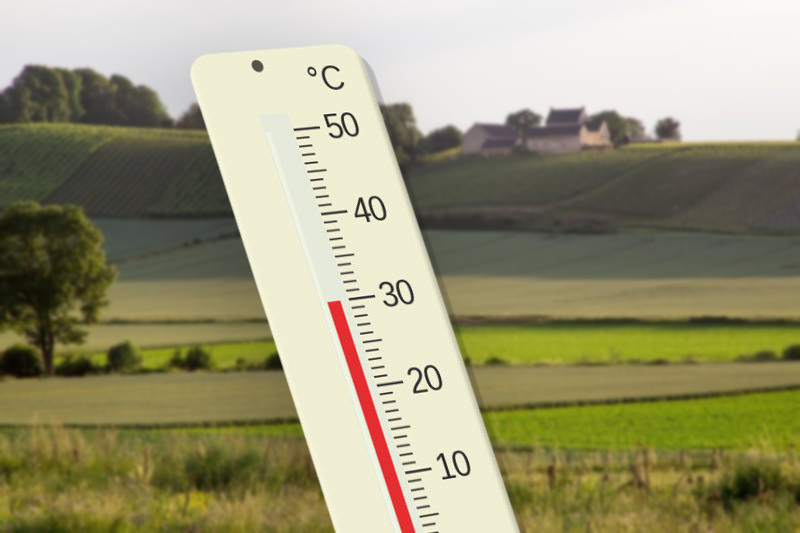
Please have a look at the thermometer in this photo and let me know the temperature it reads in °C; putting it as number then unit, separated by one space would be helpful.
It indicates 30 °C
